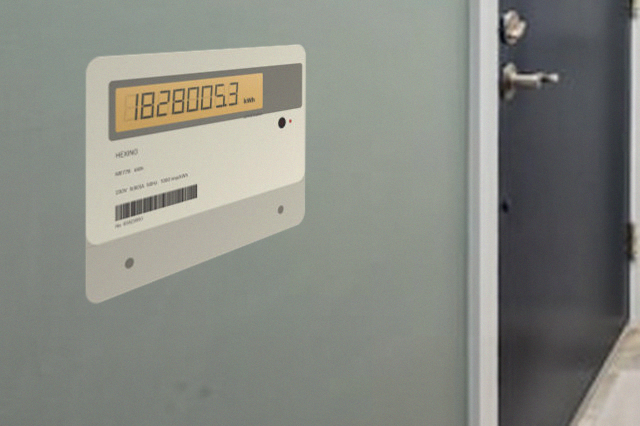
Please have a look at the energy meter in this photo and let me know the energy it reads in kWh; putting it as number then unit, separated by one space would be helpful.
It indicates 1828005.3 kWh
